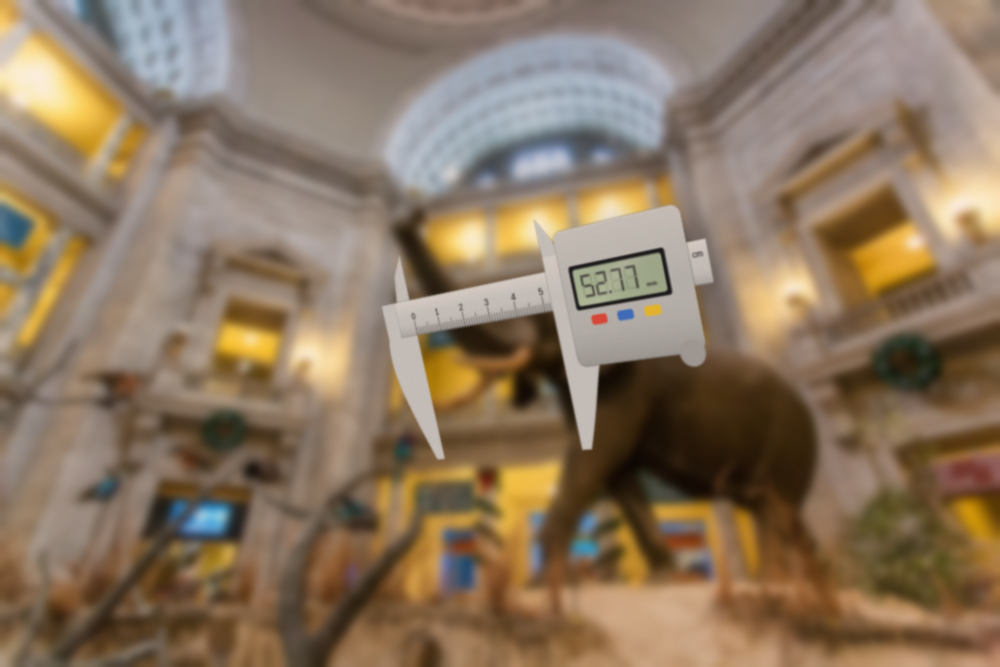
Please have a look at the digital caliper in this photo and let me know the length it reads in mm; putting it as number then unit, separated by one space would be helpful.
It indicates 52.77 mm
